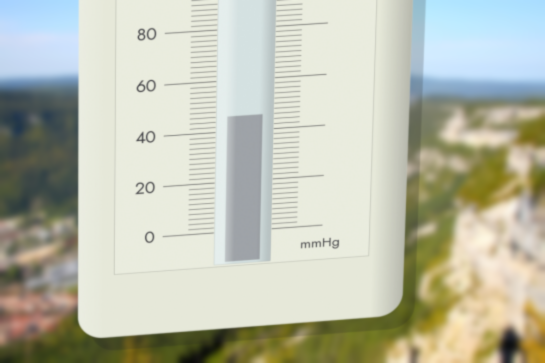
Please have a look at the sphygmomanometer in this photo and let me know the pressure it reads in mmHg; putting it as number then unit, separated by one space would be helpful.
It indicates 46 mmHg
